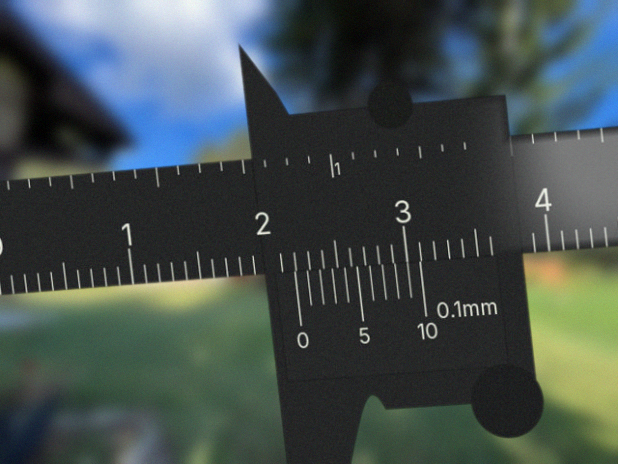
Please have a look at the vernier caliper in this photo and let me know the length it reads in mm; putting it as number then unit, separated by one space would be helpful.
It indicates 21.9 mm
